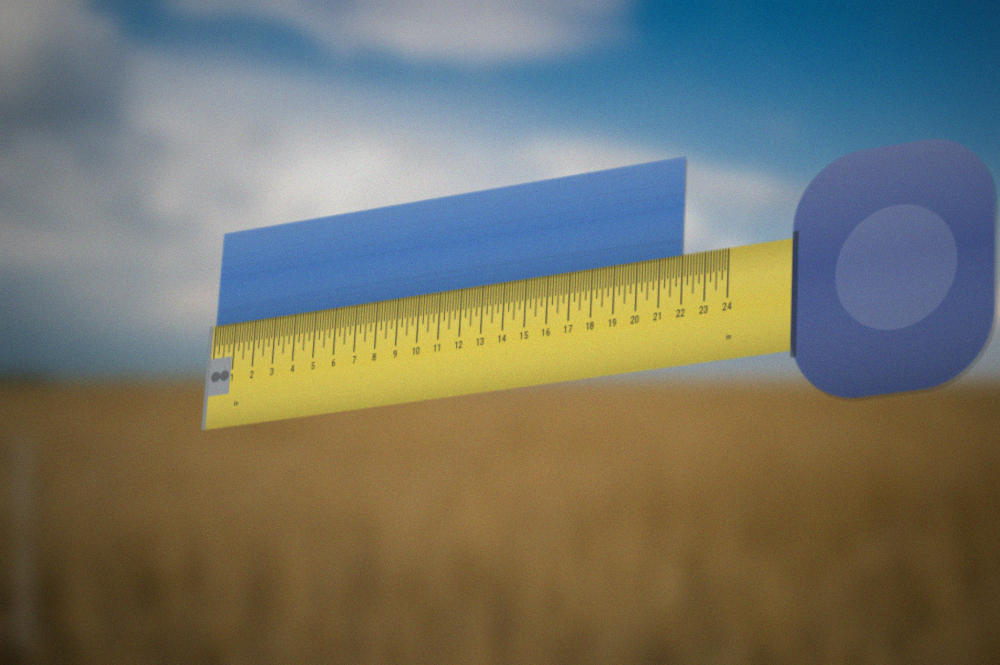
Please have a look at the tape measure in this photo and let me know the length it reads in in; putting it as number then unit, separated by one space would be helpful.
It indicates 22 in
